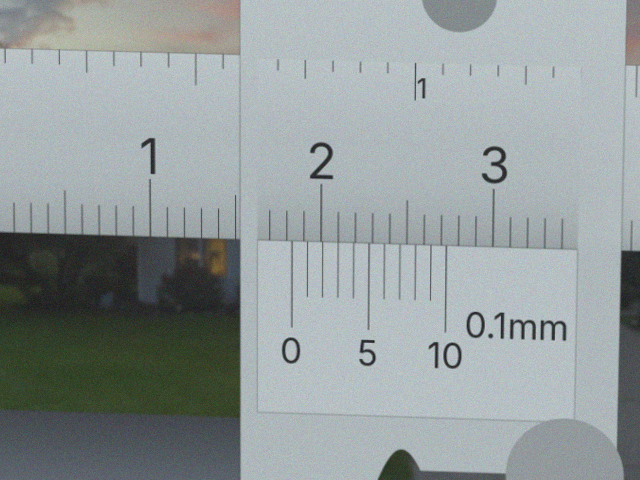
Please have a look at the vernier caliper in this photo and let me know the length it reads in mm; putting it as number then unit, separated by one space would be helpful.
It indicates 18.3 mm
